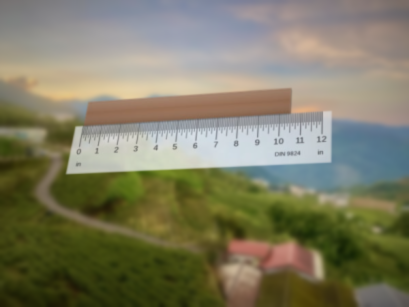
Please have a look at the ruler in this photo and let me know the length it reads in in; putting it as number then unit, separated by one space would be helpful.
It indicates 10.5 in
